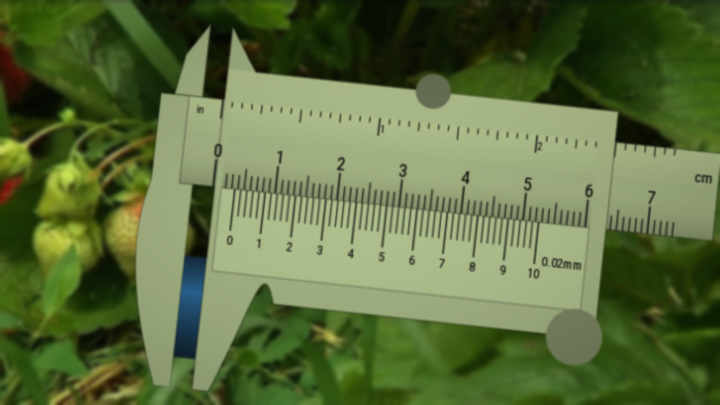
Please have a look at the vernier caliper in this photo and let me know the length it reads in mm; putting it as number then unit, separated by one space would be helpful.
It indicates 3.5 mm
